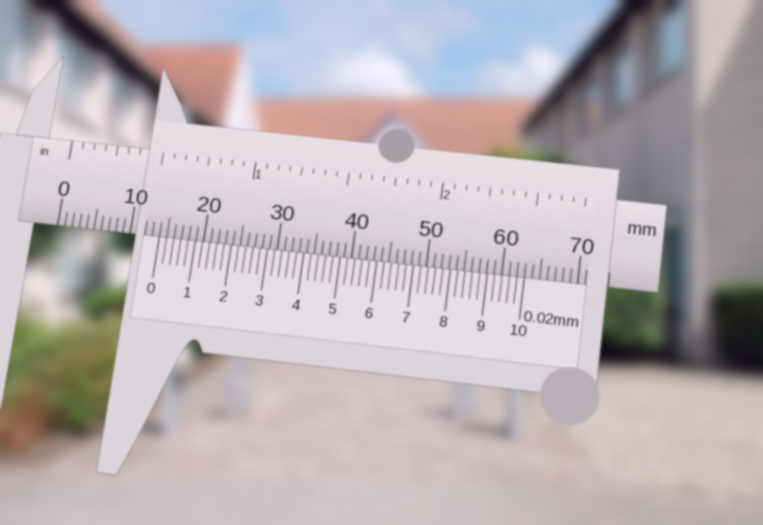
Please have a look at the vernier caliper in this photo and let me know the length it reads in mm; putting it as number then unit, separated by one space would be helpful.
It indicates 14.0 mm
